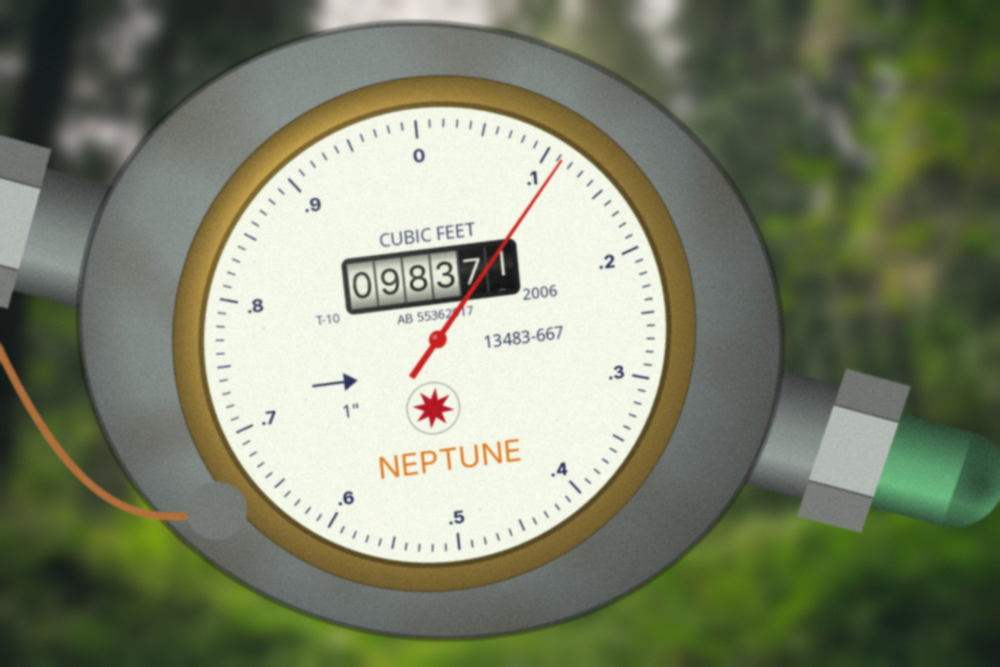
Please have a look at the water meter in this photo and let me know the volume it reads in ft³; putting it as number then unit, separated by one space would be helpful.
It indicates 98371.11 ft³
